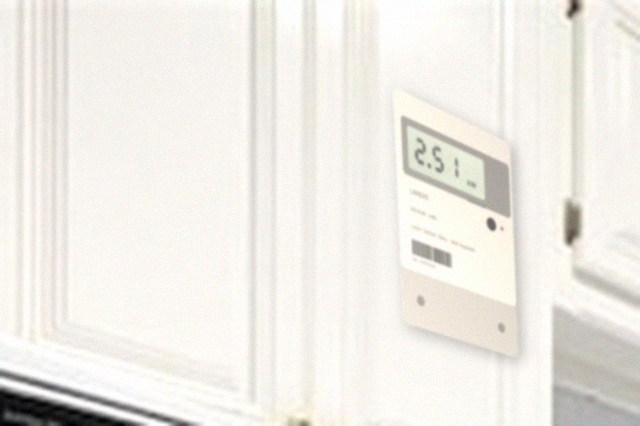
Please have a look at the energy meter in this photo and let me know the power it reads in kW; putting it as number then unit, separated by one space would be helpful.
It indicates 2.51 kW
